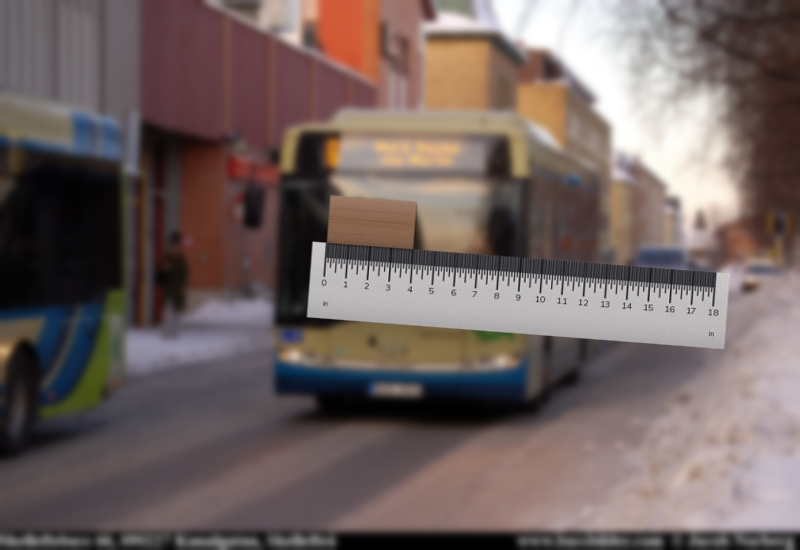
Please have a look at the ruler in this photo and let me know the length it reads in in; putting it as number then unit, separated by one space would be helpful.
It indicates 4 in
